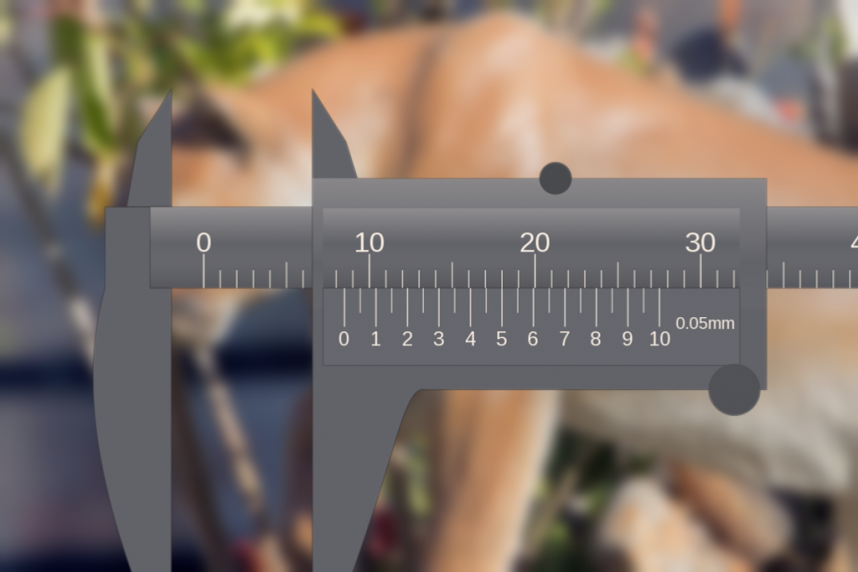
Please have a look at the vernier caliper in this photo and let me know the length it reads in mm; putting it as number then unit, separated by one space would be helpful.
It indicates 8.5 mm
